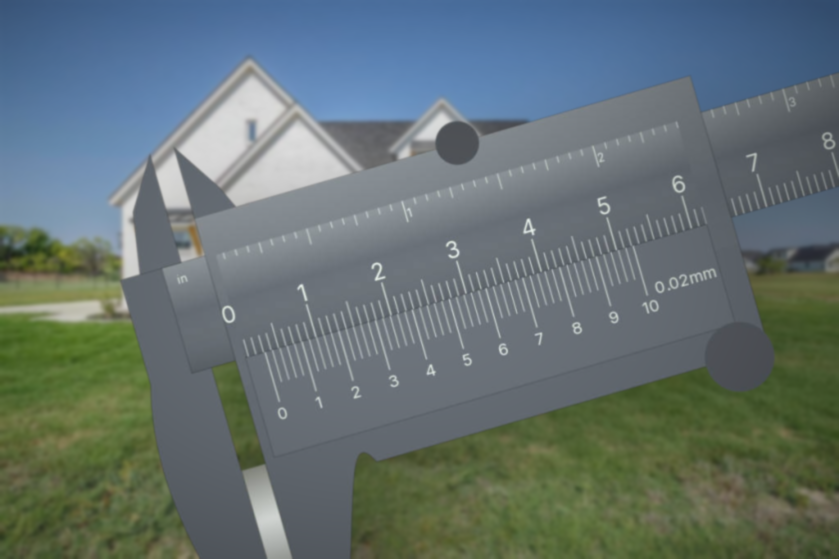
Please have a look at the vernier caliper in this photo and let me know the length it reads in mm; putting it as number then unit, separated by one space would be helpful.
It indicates 3.2 mm
